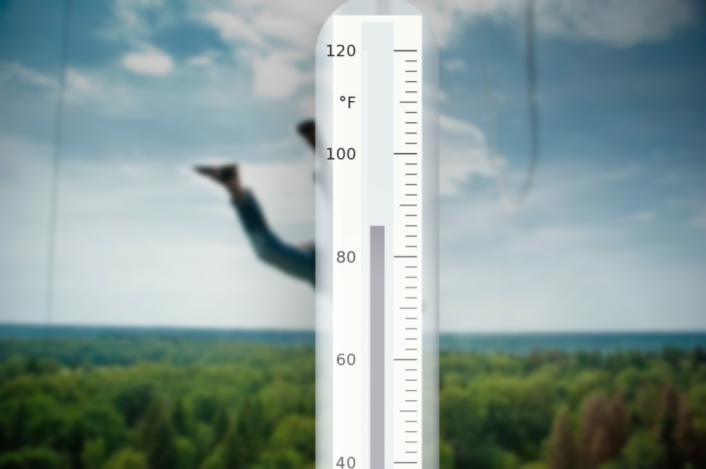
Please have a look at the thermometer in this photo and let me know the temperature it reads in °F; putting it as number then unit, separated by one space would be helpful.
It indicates 86 °F
